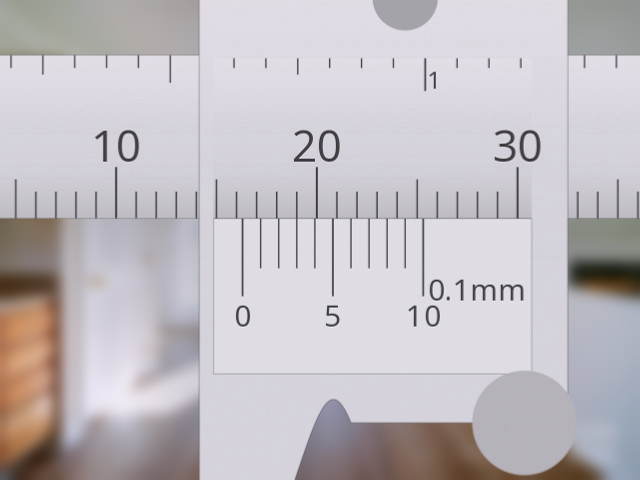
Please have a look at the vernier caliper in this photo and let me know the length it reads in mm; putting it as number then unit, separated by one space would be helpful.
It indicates 16.3 mm
